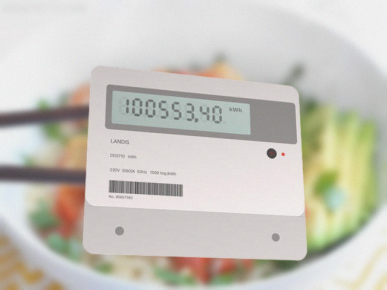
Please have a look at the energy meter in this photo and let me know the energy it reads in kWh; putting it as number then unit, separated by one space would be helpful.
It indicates 100553.40 kWh
